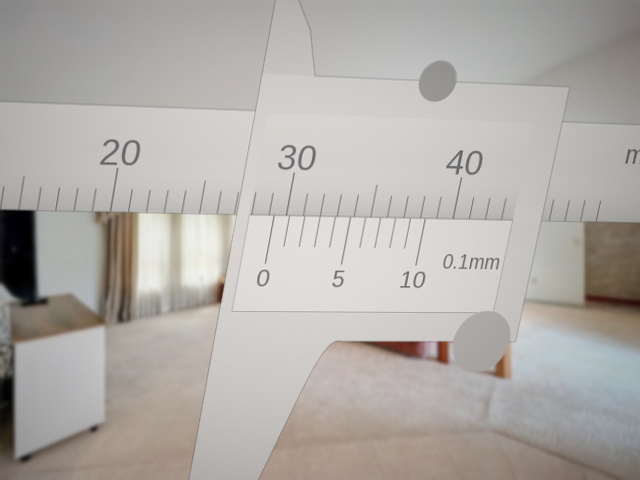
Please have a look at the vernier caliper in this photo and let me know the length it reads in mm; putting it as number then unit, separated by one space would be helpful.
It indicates 29.3 mm
